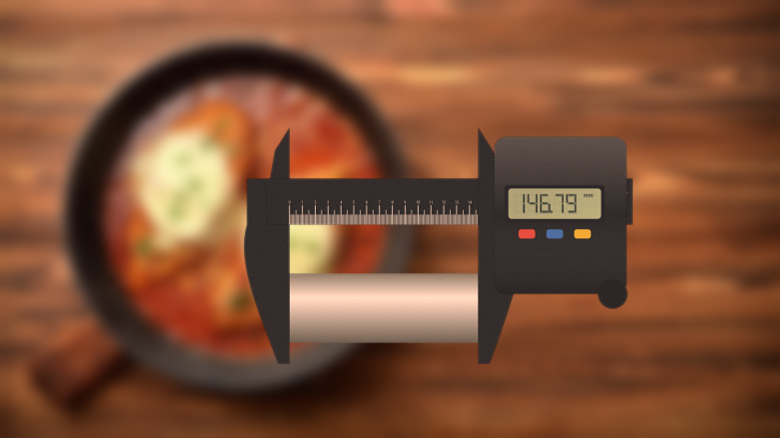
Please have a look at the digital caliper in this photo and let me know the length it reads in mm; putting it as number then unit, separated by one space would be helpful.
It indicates 146.79 mm
